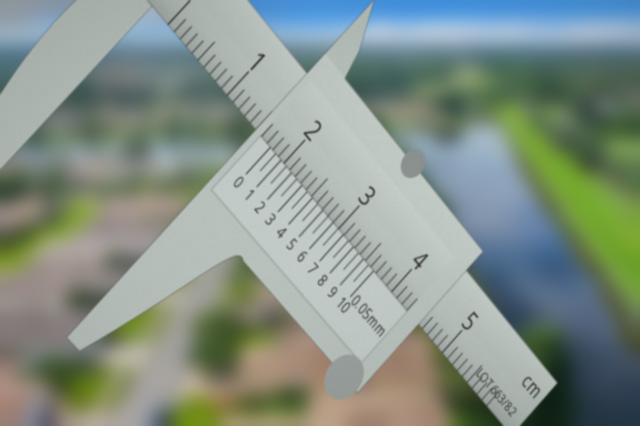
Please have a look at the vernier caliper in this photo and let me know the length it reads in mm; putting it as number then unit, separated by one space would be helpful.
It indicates 17.6 mm
